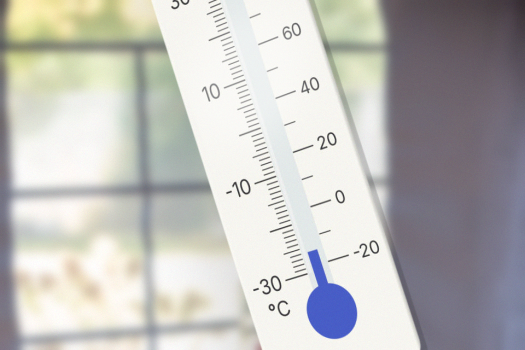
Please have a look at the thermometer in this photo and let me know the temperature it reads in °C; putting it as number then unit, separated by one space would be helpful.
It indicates -26 °C
